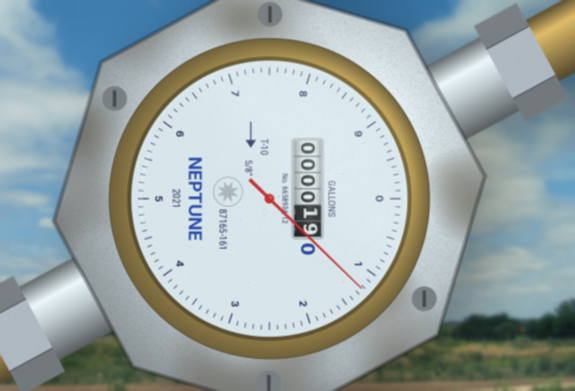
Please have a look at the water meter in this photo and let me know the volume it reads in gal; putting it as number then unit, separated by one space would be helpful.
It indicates 191.2 gal
